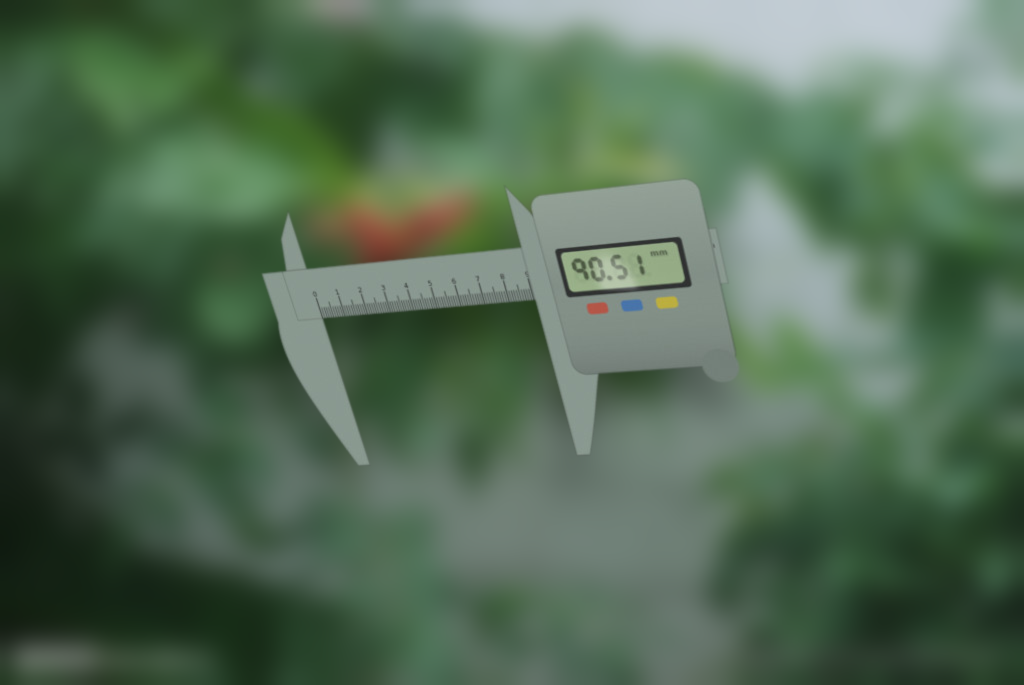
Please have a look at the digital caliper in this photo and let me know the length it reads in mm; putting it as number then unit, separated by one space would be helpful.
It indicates 90.51 mm
